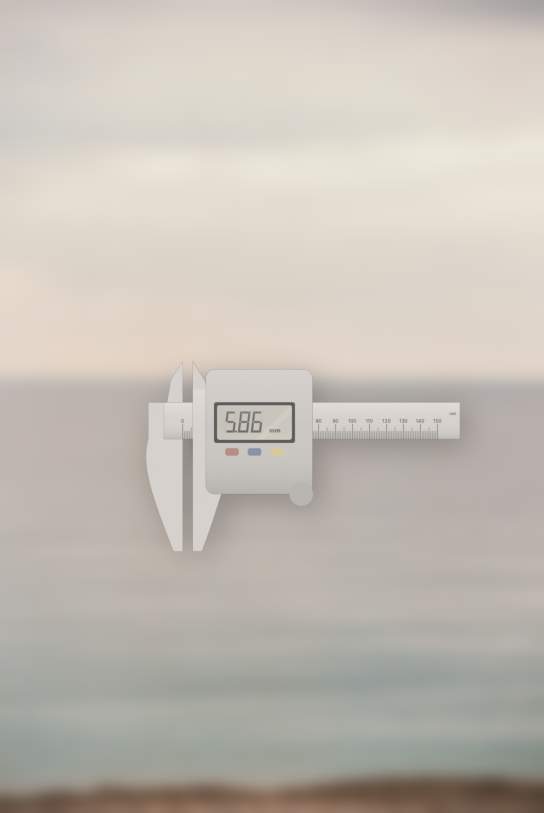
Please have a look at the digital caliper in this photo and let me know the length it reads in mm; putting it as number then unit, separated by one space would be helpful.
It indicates 5.86 mm
